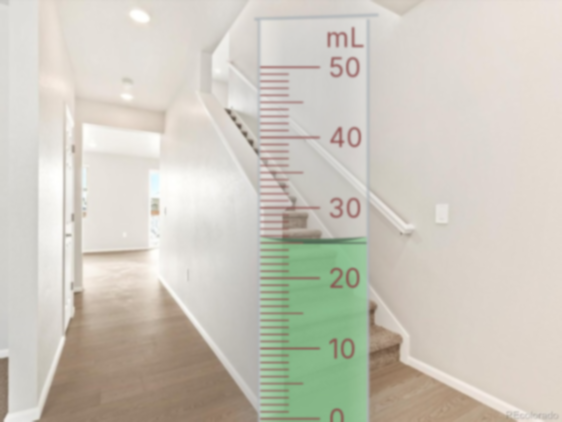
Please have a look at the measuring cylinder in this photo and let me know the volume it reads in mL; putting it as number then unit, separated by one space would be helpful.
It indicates 25 mL
